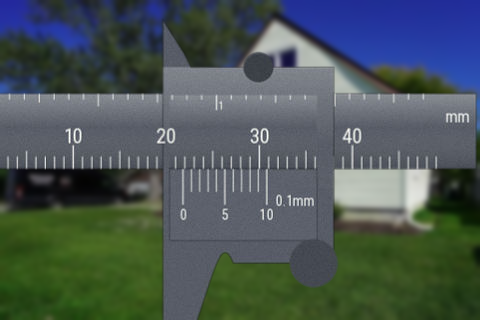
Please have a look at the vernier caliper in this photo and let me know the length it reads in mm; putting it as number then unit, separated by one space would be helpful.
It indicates 21.8 mm
